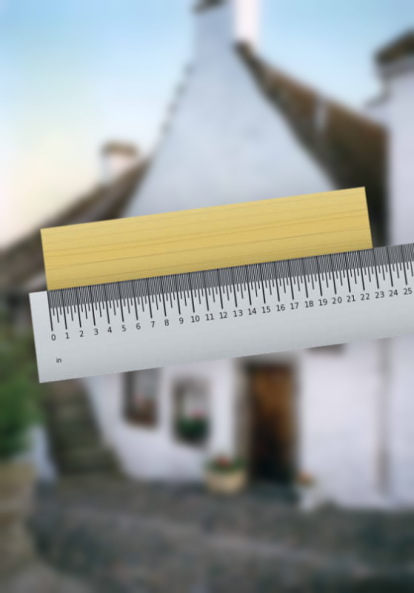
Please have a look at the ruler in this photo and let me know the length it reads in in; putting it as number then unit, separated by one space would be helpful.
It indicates 23 in
